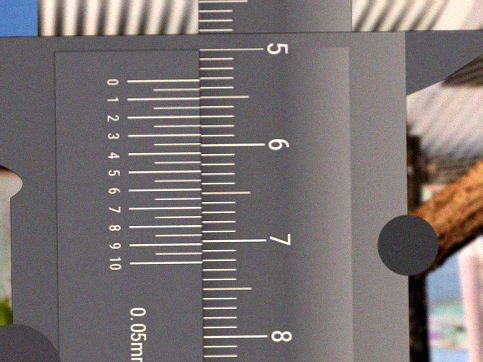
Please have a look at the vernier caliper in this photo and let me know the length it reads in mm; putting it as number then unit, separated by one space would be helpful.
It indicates 53.2 mm
